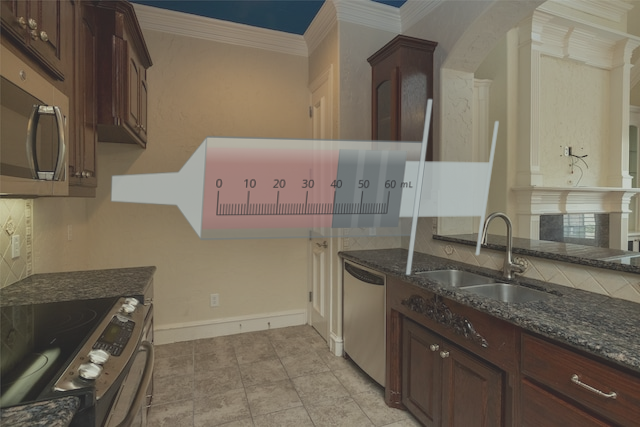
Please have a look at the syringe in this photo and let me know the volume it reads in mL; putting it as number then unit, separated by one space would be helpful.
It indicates 40 mL
